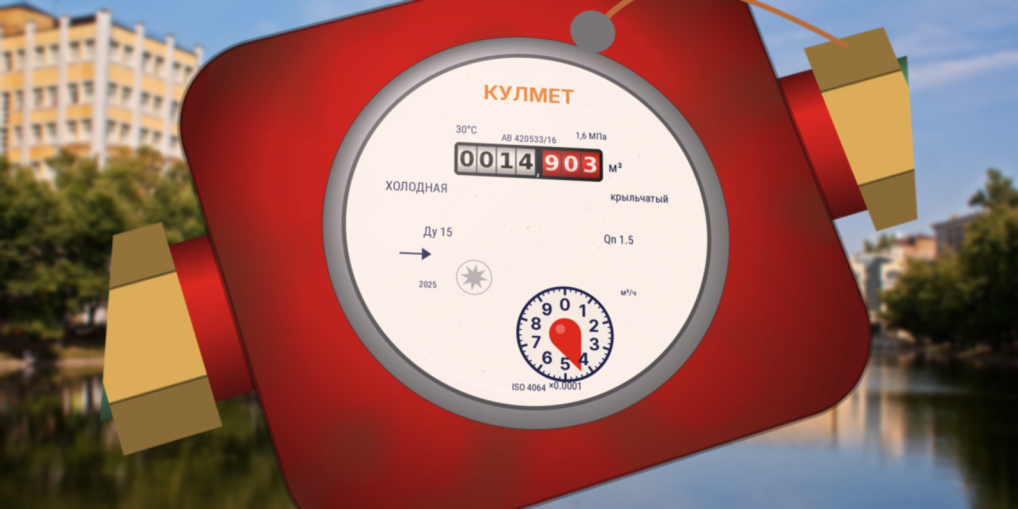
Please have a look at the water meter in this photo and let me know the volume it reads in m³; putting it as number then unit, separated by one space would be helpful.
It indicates 14.9034 m³
